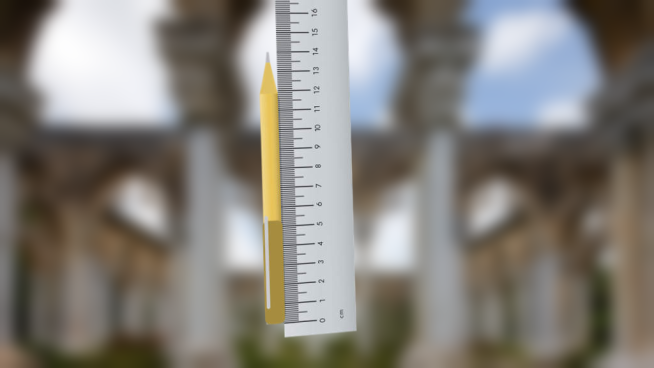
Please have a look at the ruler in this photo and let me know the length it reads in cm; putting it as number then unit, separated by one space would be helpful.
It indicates 14 cm
